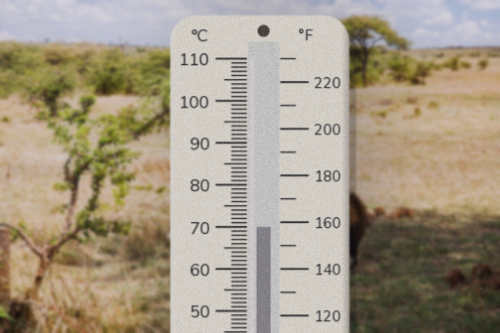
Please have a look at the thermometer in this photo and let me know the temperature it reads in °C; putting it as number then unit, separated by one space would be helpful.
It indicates 70 °C
